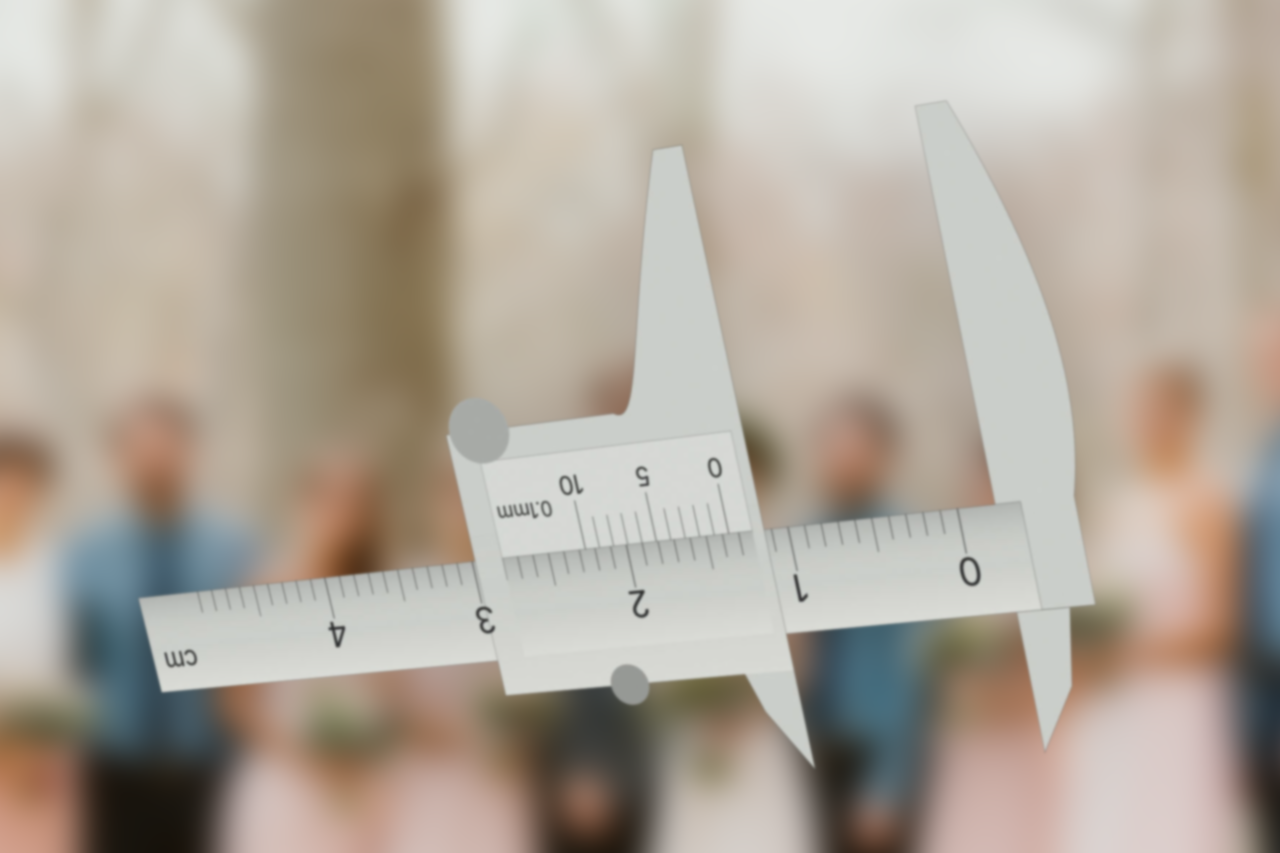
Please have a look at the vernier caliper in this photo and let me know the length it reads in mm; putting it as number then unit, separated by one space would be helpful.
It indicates 13.6 mm
